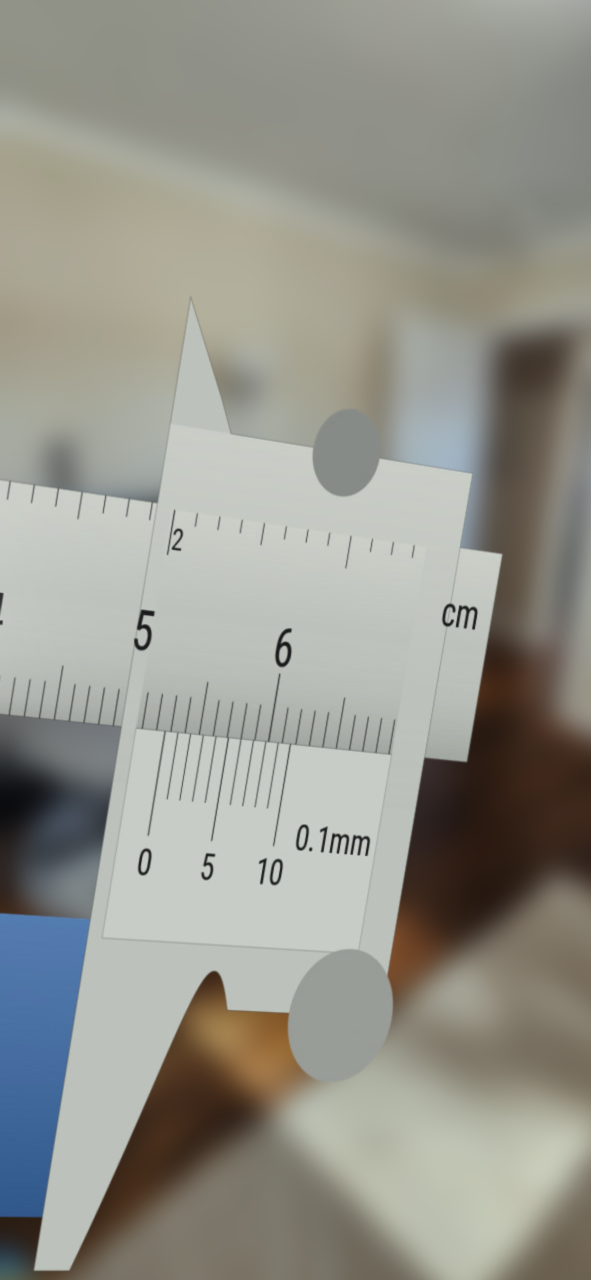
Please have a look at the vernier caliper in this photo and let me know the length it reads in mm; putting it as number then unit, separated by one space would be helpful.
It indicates 52.6 mm
